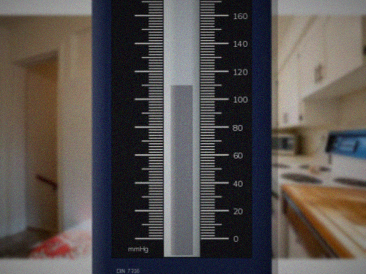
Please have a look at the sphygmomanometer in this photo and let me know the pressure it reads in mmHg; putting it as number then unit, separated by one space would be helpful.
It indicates 110 mmHg
